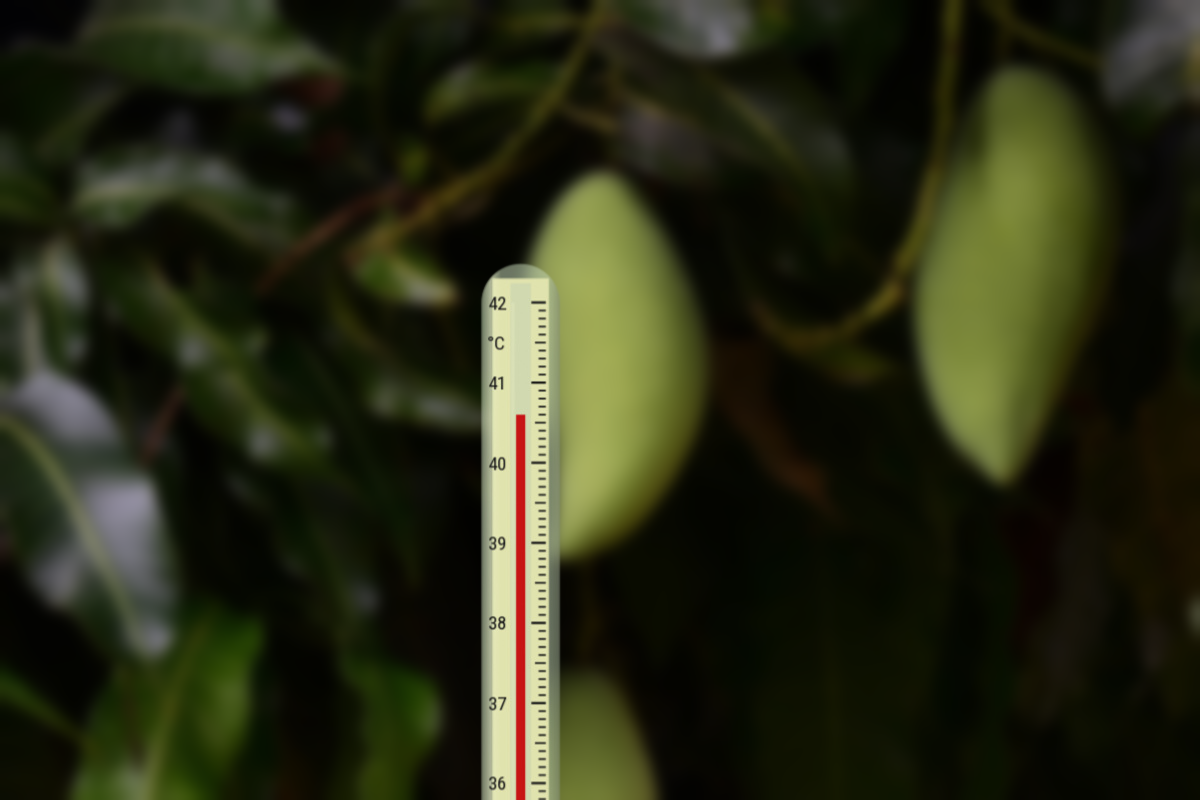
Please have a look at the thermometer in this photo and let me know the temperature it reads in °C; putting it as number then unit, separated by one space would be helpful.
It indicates 40.6 °C
